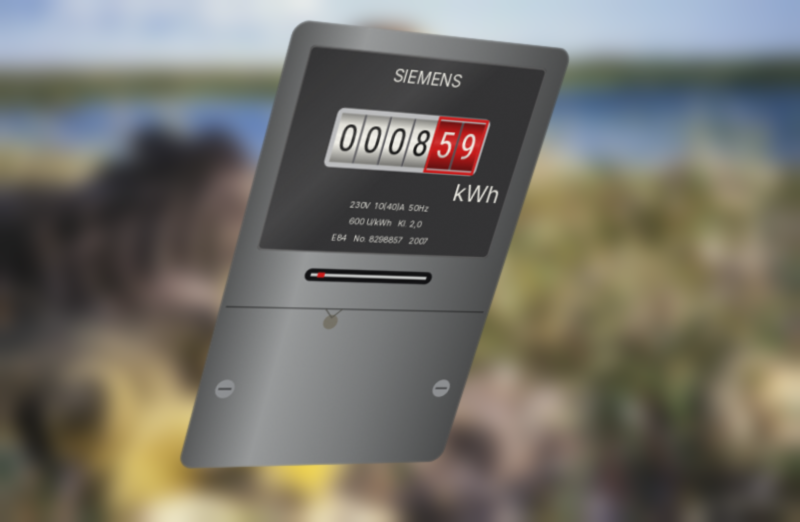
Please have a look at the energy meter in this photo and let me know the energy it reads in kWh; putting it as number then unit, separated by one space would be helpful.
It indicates 8.59 kWh
